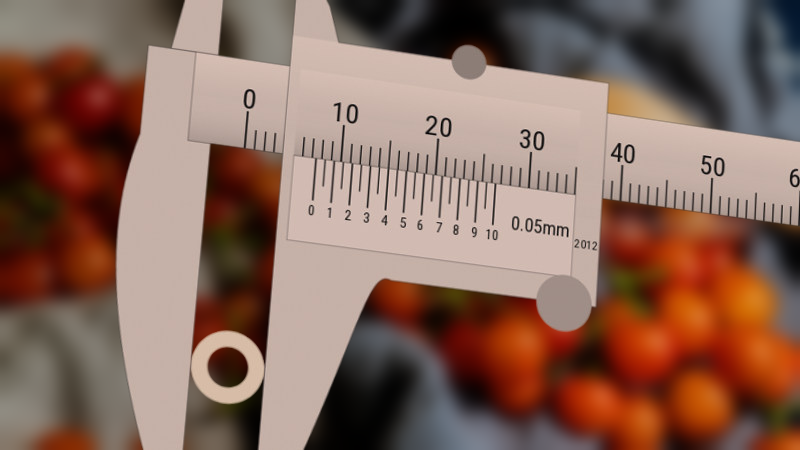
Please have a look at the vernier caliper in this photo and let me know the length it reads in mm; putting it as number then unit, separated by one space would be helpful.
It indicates 7.4 mm
